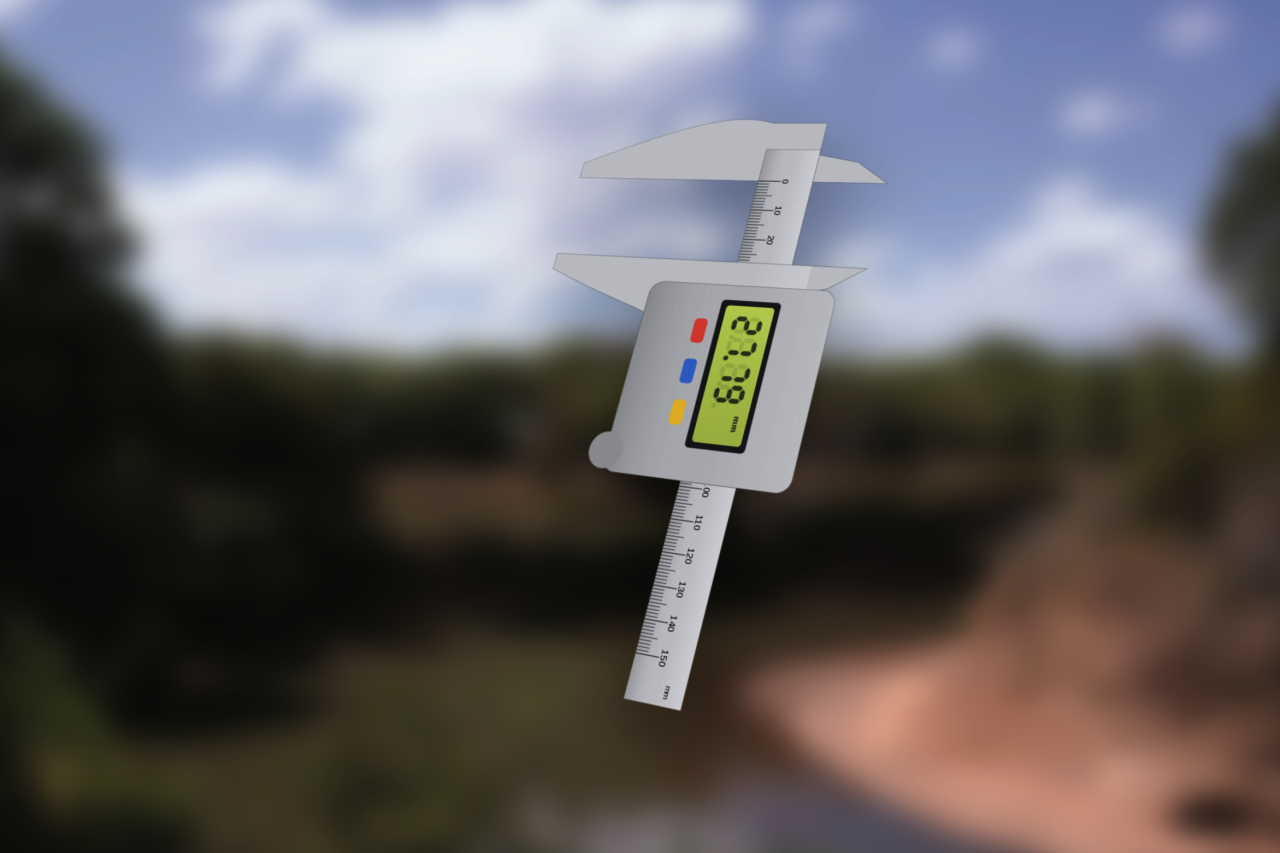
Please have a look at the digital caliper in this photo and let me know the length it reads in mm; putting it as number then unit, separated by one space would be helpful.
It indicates 27.79 mm
